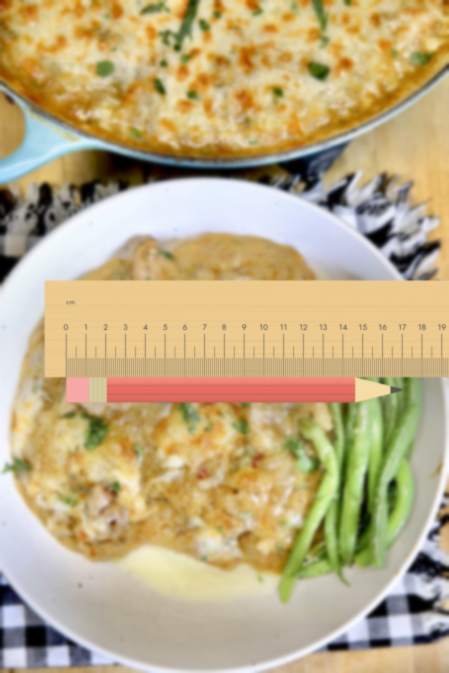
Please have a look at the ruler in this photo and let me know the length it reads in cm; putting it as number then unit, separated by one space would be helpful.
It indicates 17 cm
